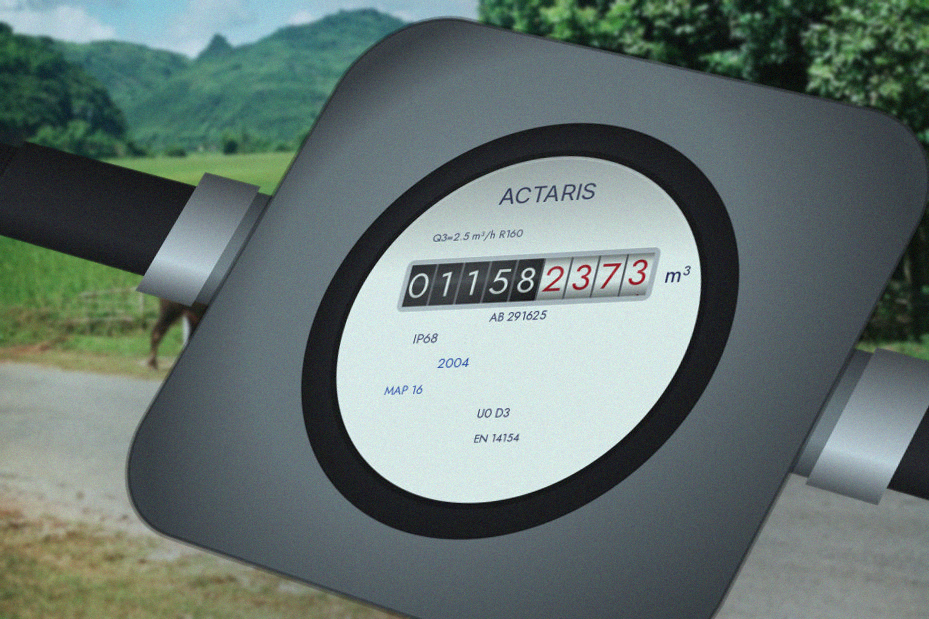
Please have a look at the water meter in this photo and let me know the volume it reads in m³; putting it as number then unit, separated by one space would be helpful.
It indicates 1158.2373 m³
